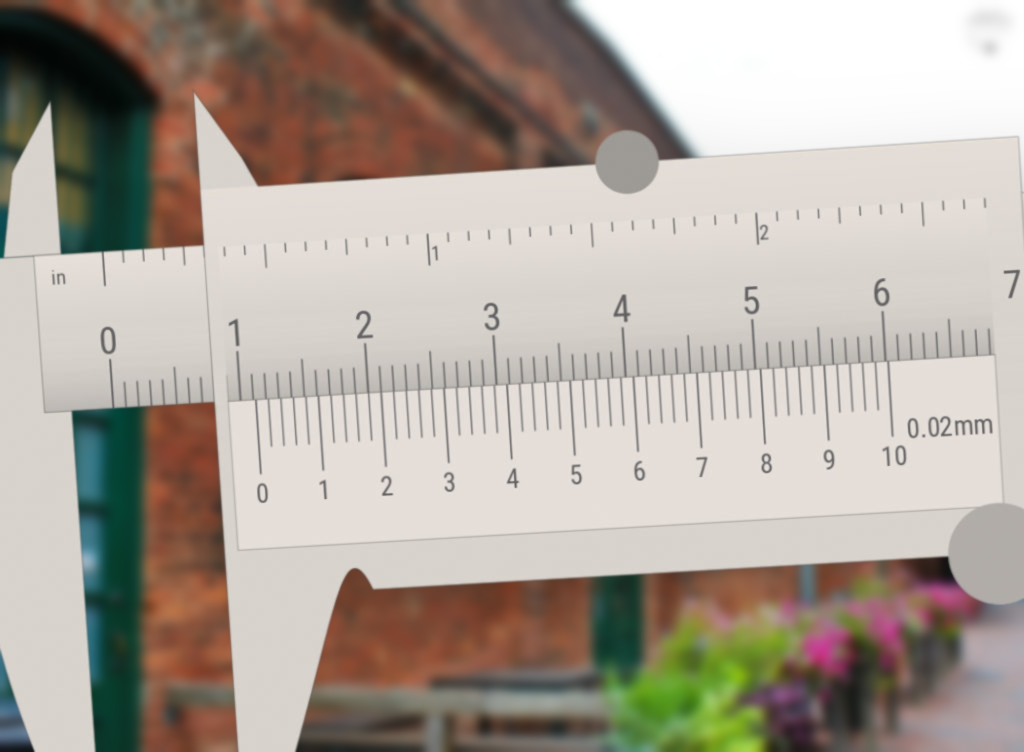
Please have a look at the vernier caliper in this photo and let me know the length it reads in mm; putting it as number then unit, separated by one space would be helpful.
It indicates 11.2 mm
